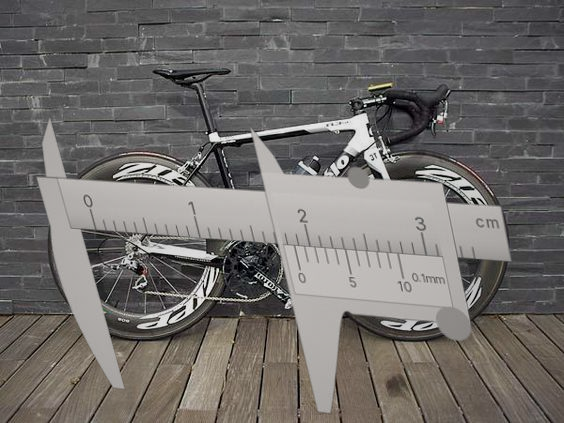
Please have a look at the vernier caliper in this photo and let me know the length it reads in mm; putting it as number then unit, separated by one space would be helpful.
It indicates 18.6 mm
